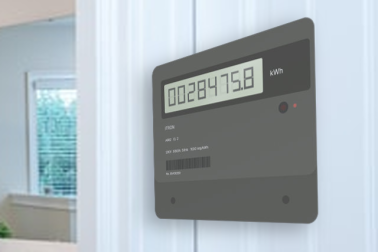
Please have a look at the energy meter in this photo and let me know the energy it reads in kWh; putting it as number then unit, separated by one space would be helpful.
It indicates 28475.8 kWh
